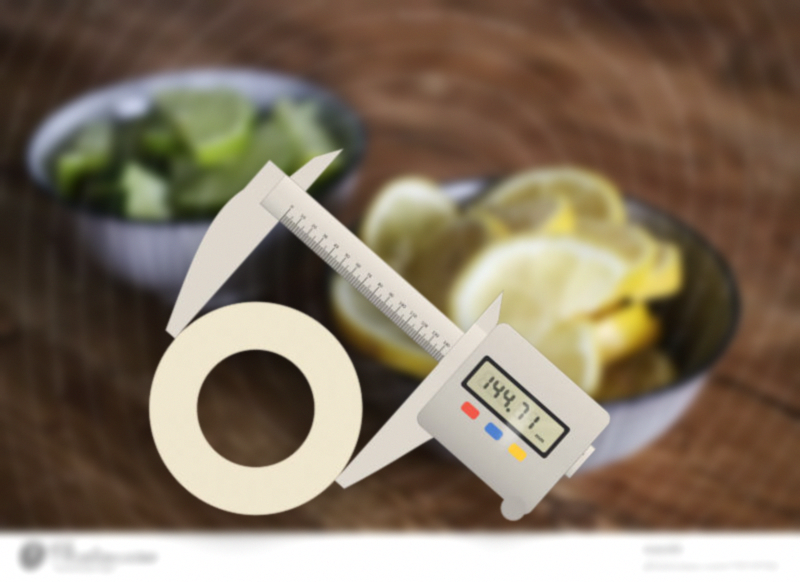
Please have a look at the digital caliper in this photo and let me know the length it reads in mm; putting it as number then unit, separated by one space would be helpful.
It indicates 144.71 mm
